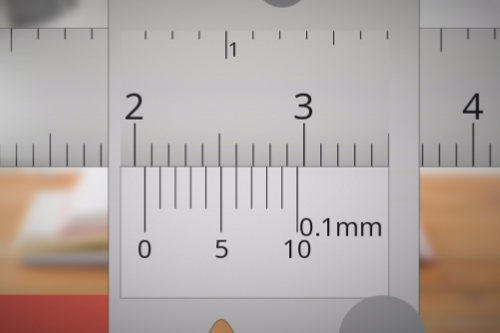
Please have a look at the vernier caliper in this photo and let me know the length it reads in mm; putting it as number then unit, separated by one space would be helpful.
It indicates 20.6 mm
